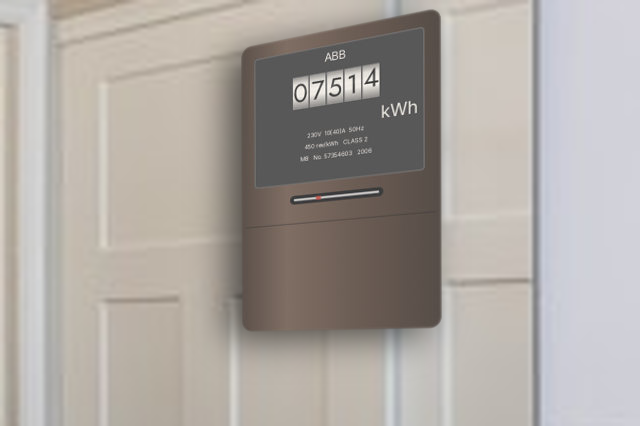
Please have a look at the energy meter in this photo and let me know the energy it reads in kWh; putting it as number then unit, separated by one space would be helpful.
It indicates 7514 kWh
